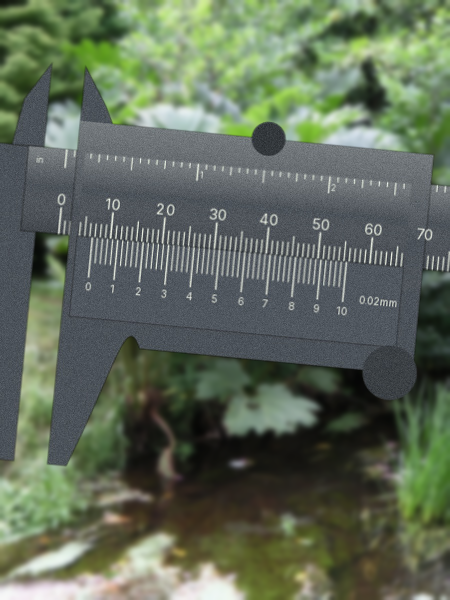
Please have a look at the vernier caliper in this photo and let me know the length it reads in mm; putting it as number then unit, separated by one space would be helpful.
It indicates 6.5 mm
